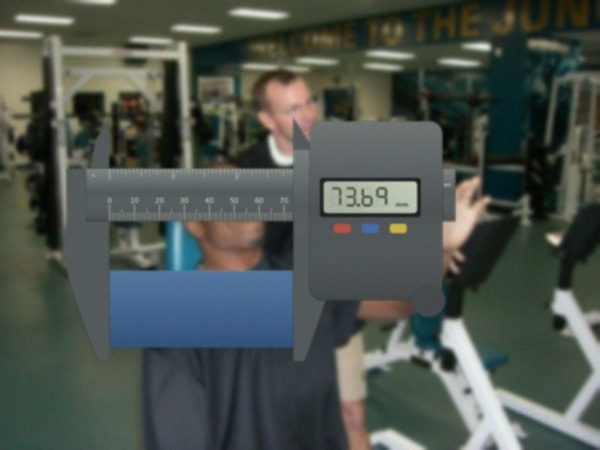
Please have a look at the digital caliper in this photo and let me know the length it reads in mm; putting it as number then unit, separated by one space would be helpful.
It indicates 73.69 mm
